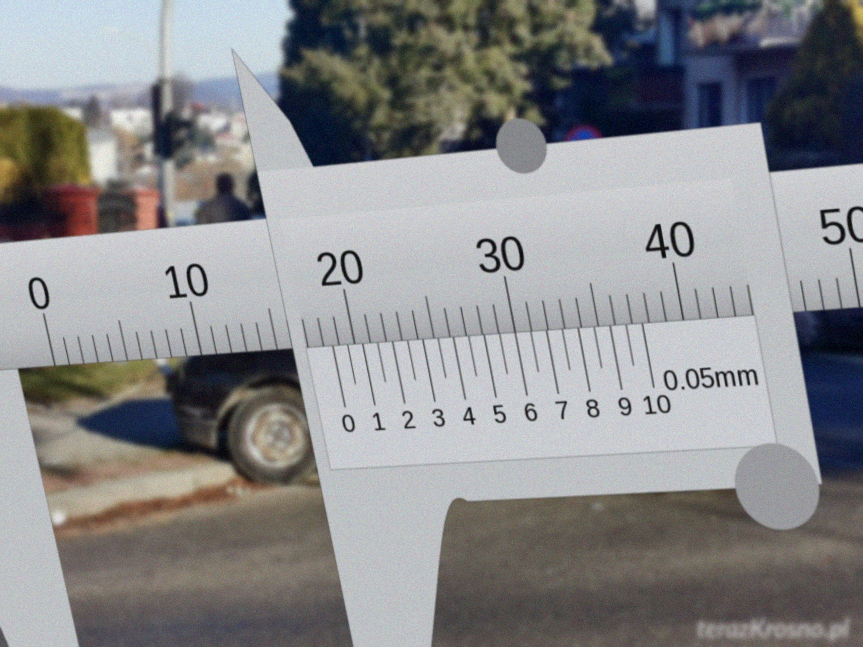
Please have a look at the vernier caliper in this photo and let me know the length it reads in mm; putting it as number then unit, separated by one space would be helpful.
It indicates 18.6 mm
